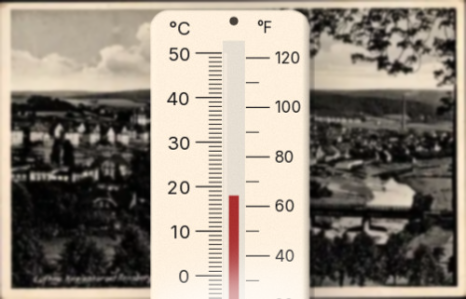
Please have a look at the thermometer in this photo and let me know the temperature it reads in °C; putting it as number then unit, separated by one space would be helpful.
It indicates 18 °C
